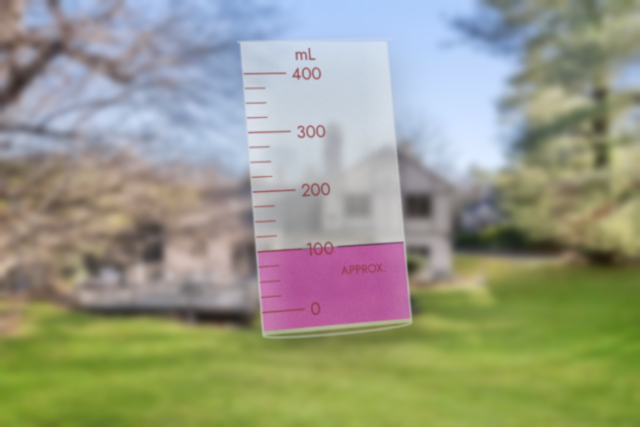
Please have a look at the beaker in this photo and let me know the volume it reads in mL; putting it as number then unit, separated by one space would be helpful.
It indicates 100 mL
